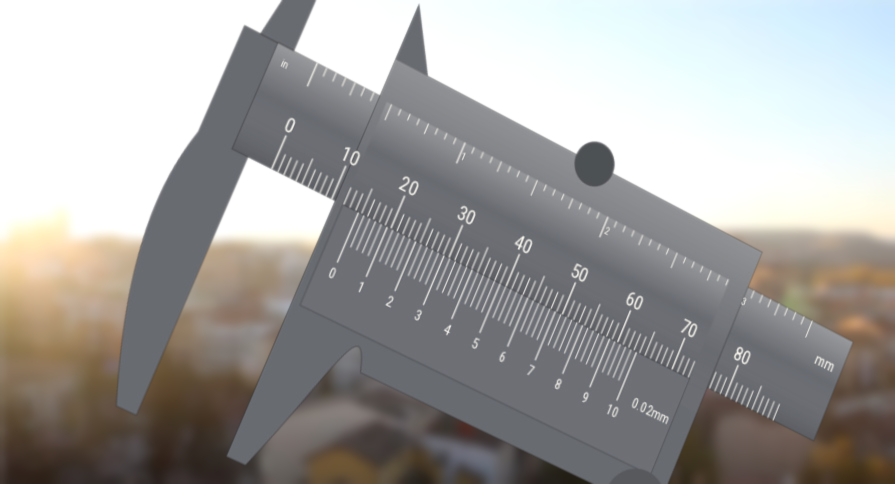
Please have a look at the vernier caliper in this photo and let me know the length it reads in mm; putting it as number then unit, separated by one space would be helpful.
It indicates 14.5 mm
